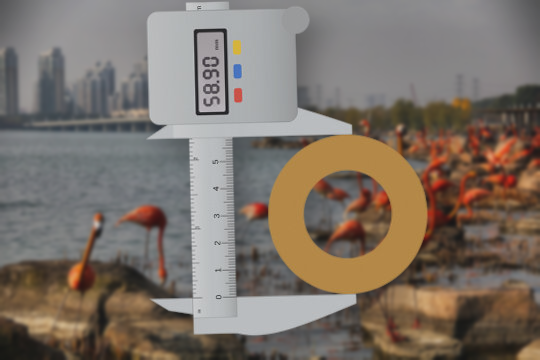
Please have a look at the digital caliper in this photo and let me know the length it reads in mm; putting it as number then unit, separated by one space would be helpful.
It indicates 58.90 mm
